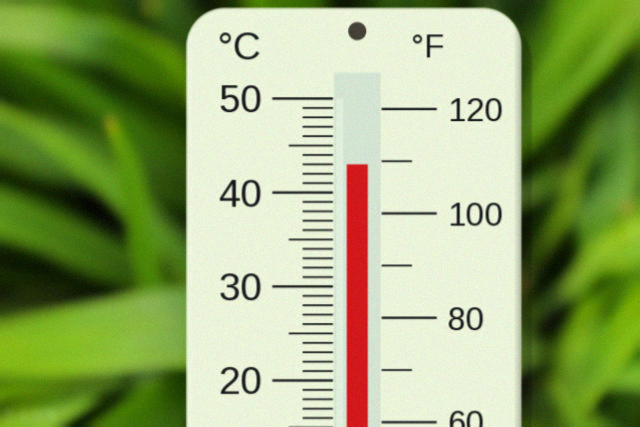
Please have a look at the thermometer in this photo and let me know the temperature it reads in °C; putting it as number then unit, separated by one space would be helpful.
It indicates 43 °C
